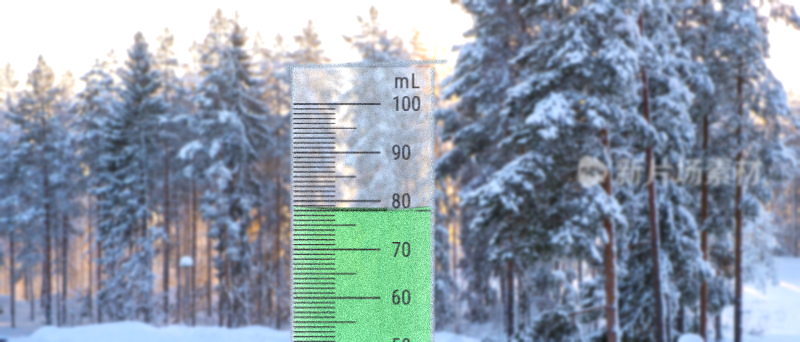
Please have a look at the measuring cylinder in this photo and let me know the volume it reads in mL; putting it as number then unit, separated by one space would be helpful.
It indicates 78 mL
